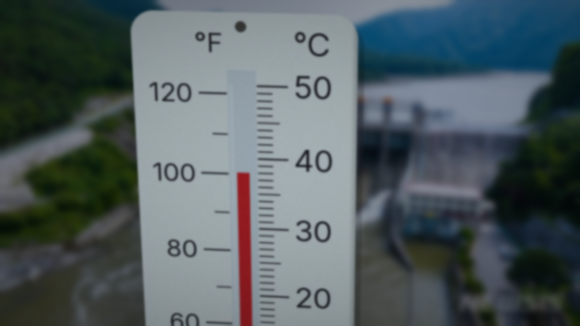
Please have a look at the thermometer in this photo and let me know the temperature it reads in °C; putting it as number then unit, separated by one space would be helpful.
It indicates 38 °C
